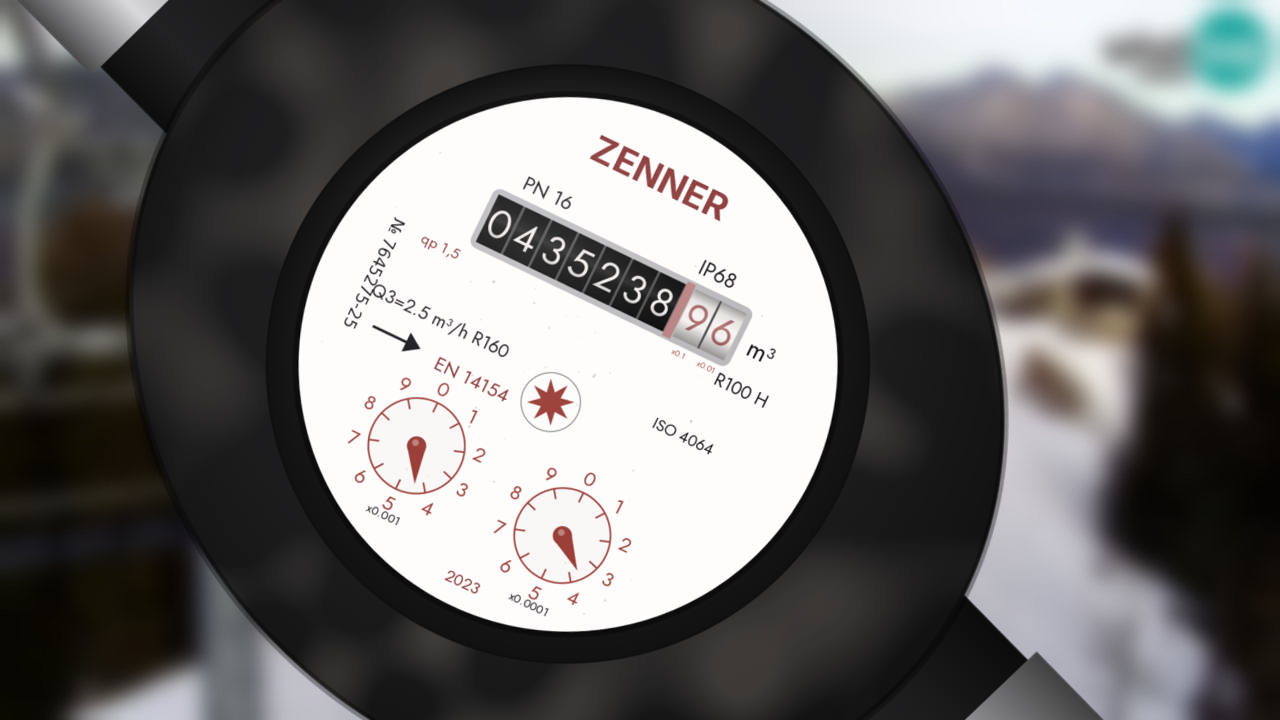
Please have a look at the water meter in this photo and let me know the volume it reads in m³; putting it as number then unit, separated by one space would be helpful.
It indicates 435238.9643 m³
